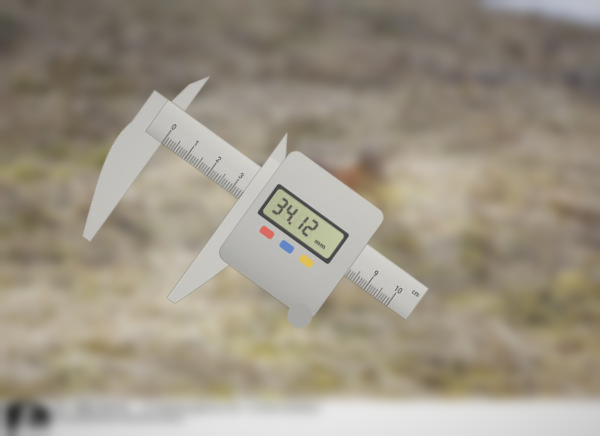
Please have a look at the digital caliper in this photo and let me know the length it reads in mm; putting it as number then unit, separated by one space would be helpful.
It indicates 34.12 mm
